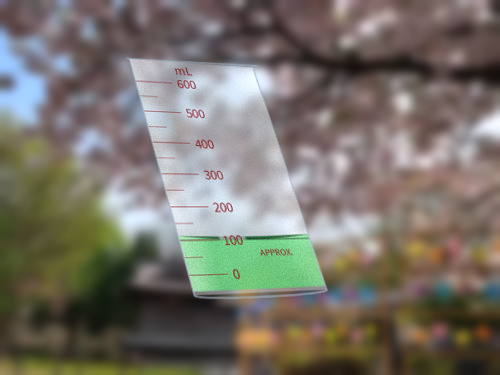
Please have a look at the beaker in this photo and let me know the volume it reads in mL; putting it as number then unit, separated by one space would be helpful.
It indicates 100 mL
